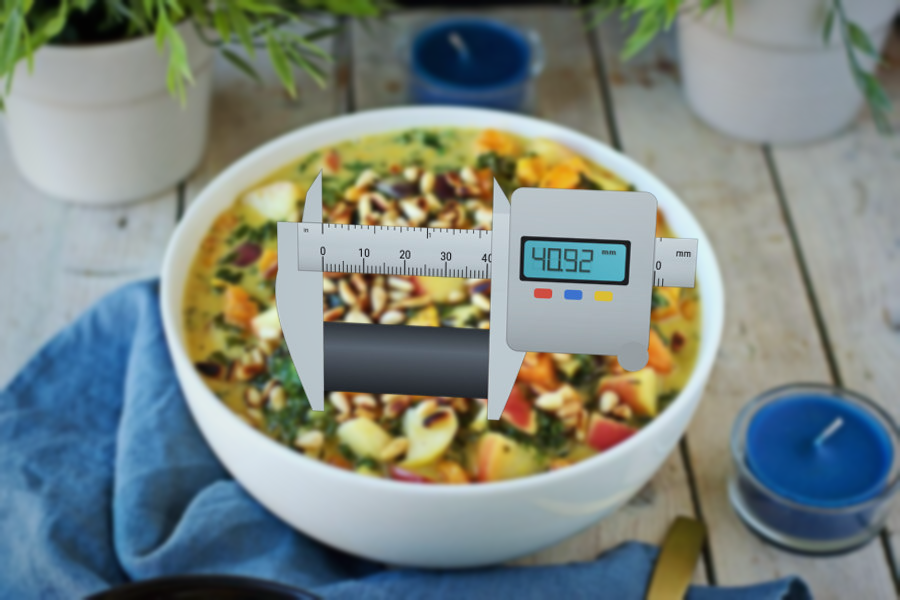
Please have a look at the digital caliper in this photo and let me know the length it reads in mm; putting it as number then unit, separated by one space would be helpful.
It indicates 40.92 mm
